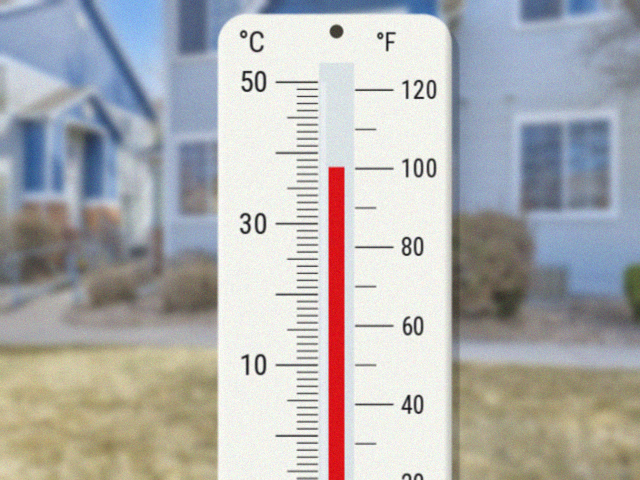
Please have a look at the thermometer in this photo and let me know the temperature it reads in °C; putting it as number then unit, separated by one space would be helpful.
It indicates 38 °C
